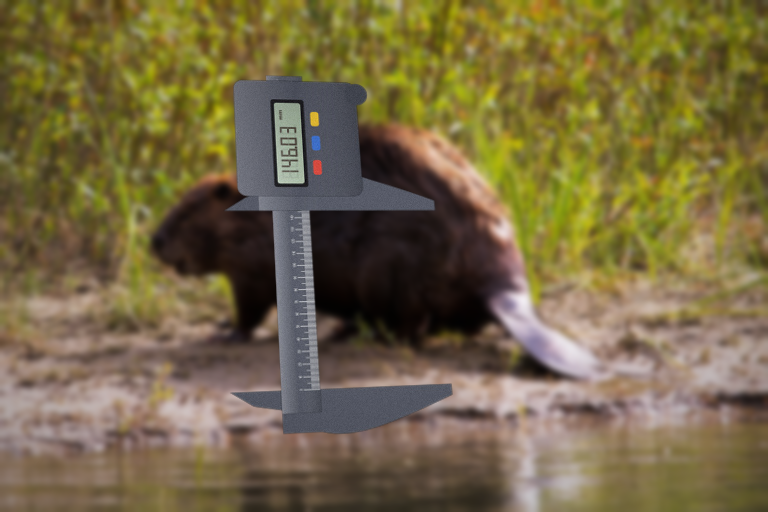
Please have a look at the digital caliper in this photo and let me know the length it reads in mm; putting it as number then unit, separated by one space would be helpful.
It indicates 146.03 mm
